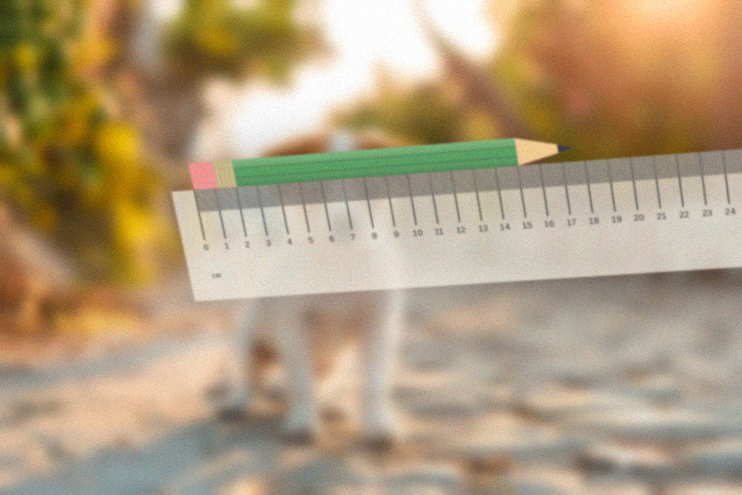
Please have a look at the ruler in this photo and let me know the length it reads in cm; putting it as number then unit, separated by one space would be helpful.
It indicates 17.5 cm
